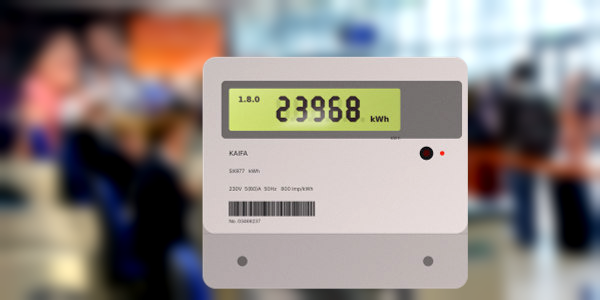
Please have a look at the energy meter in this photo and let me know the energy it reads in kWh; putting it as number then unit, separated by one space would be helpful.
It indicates 23968 kWh
